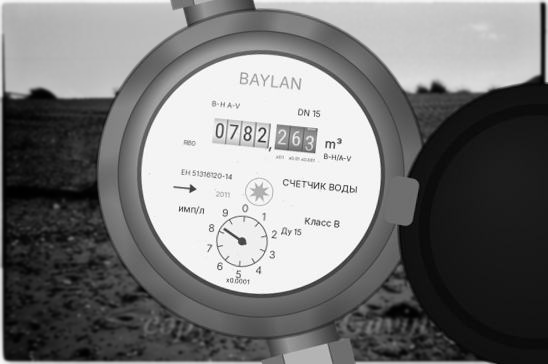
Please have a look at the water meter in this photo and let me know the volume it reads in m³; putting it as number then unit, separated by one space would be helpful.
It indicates 782.2628 m³
